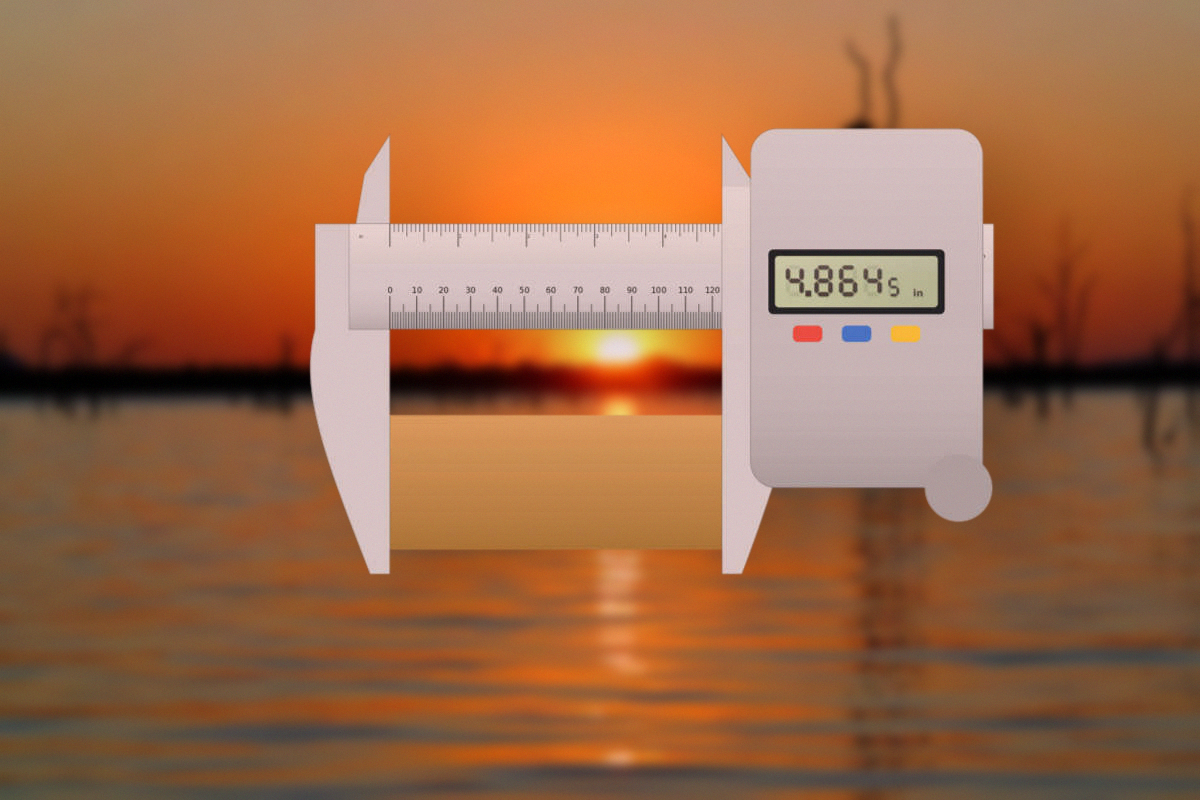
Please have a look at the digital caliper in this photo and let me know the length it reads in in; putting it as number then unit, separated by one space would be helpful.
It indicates 4.8645 in
